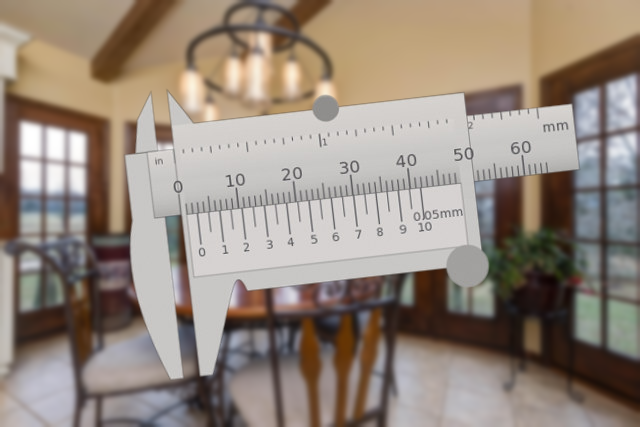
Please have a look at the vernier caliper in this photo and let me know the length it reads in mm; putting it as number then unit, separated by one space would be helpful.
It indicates 2.8 mm
